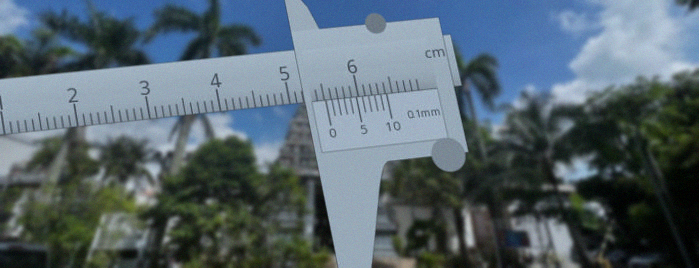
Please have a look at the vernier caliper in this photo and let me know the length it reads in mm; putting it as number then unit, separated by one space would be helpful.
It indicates 55.2 mm
